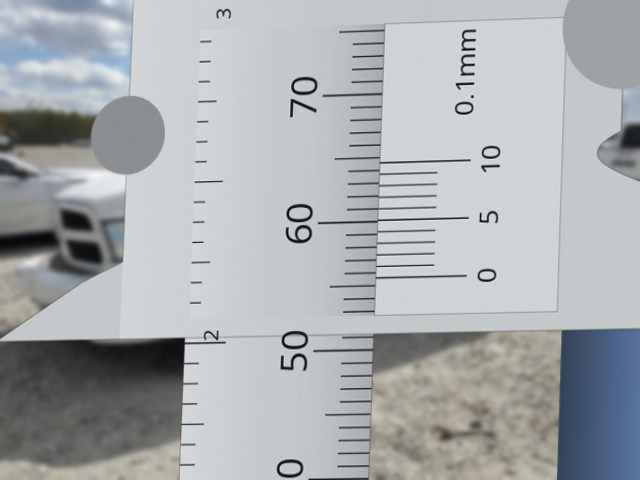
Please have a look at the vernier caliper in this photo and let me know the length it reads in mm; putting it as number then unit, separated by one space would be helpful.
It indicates 55.6 mm
